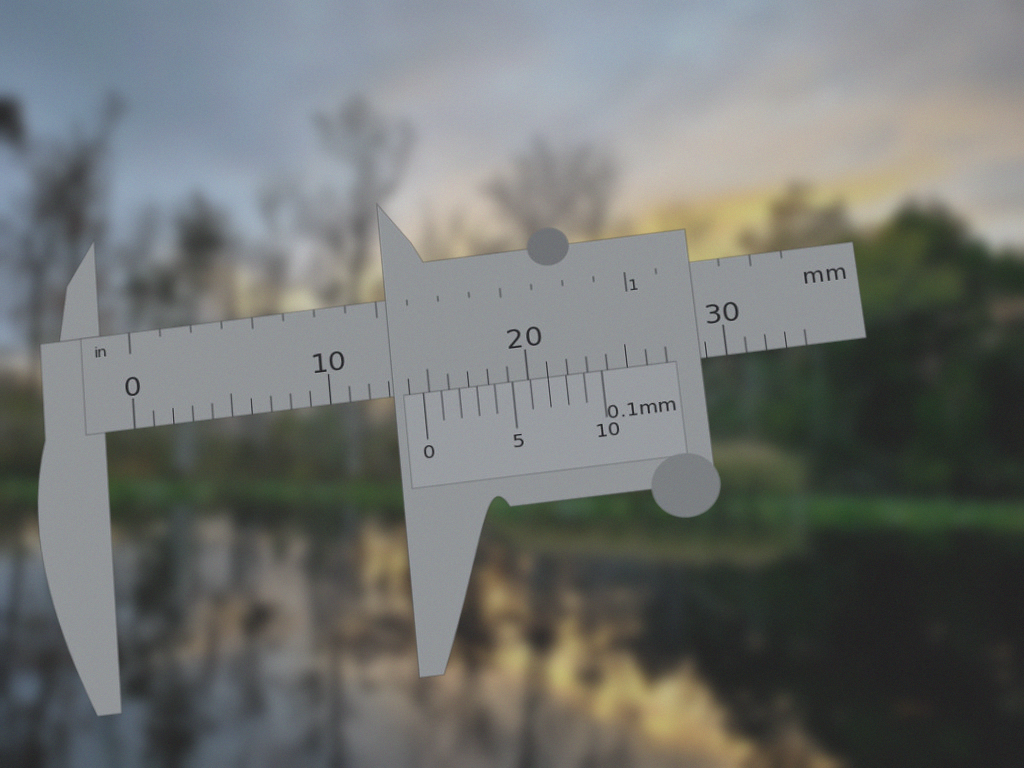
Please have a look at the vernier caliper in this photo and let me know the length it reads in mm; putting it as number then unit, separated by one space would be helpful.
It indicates 14.7 mm
